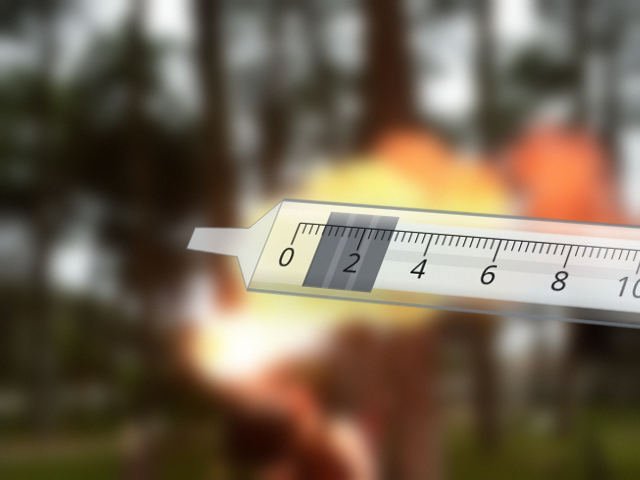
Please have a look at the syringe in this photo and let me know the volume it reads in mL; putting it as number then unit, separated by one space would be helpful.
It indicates 0.8 mL
